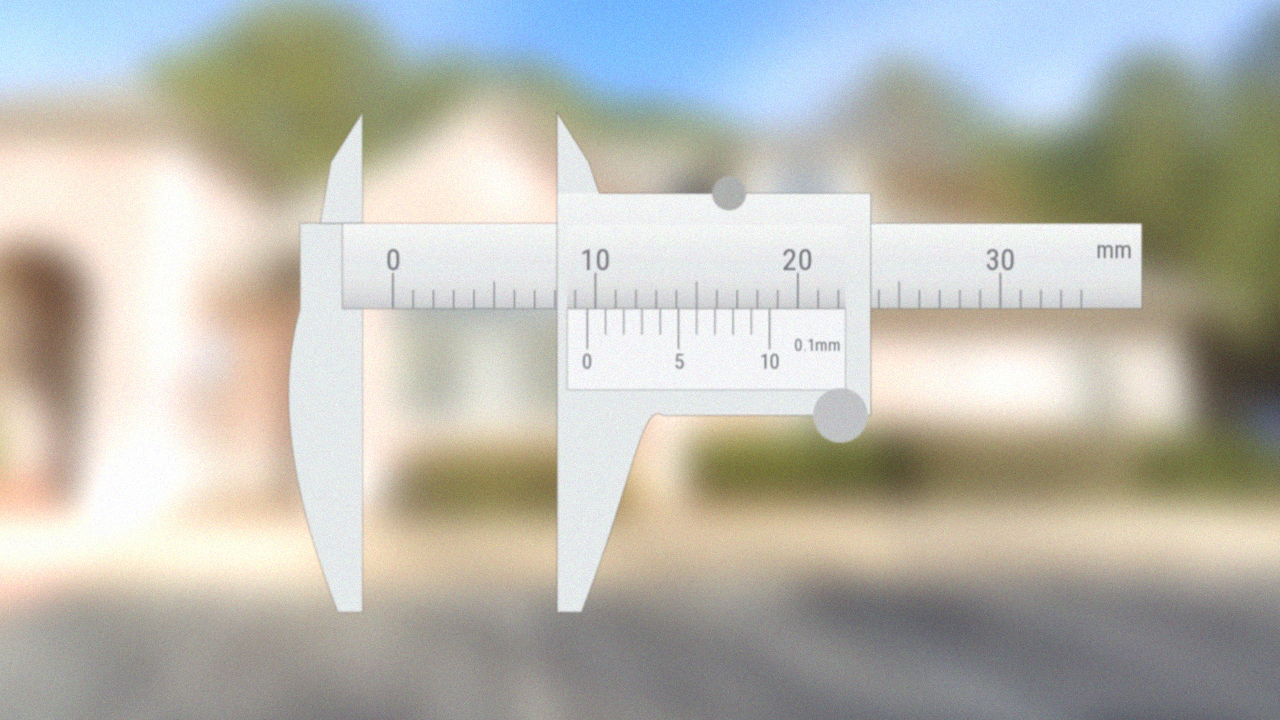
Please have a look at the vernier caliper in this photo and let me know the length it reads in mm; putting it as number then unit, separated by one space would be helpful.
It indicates 9.6 mm
